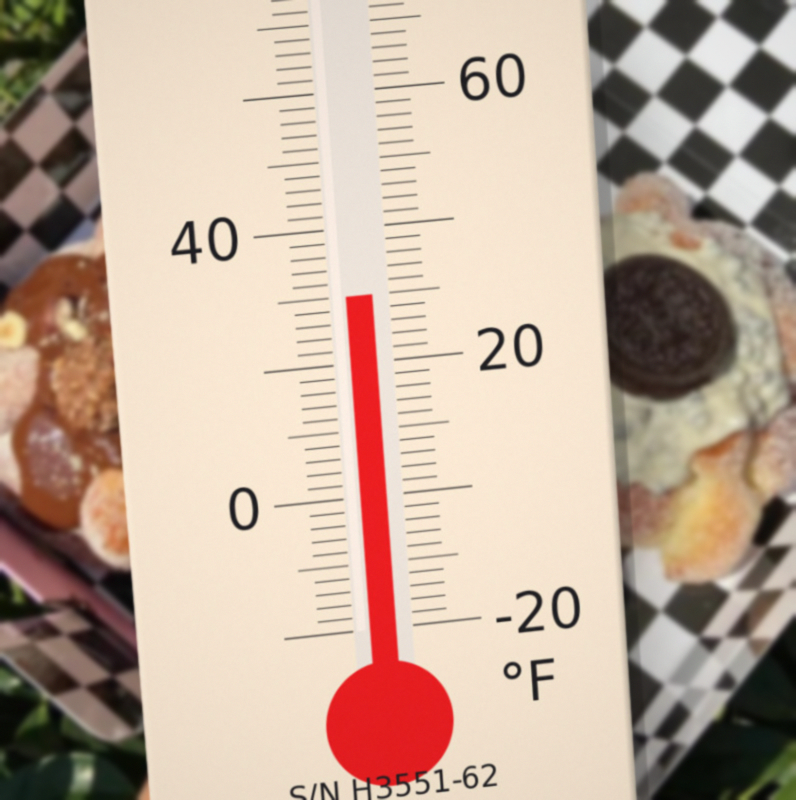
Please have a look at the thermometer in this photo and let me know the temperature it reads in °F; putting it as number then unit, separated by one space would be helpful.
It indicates 30 °F
